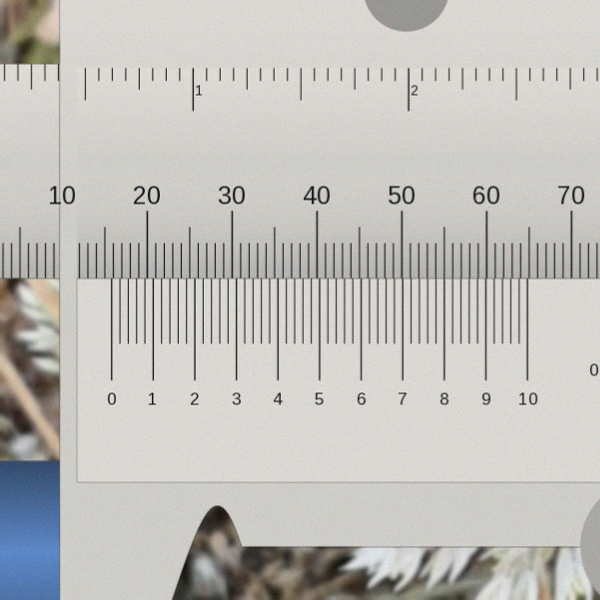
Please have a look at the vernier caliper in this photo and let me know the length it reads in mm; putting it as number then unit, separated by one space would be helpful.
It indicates 15.8 mm
